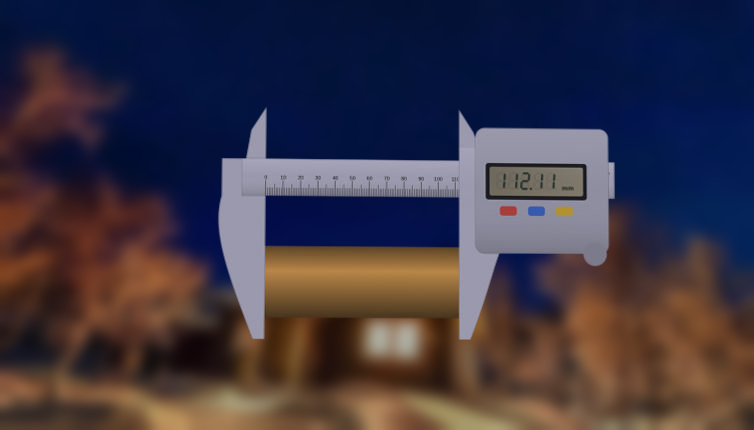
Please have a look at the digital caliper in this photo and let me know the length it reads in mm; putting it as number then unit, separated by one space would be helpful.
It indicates 112.11 mm
